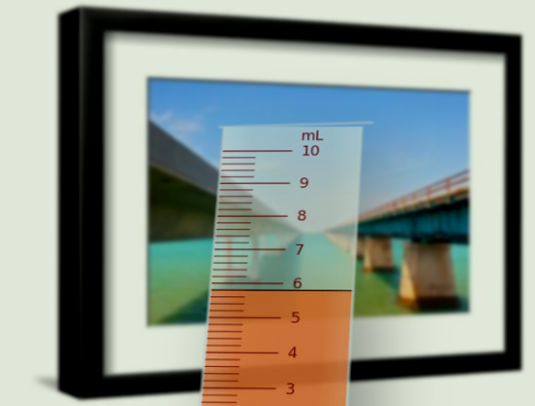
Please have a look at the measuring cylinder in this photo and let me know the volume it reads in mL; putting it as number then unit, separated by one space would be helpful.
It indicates 5.8 mL
